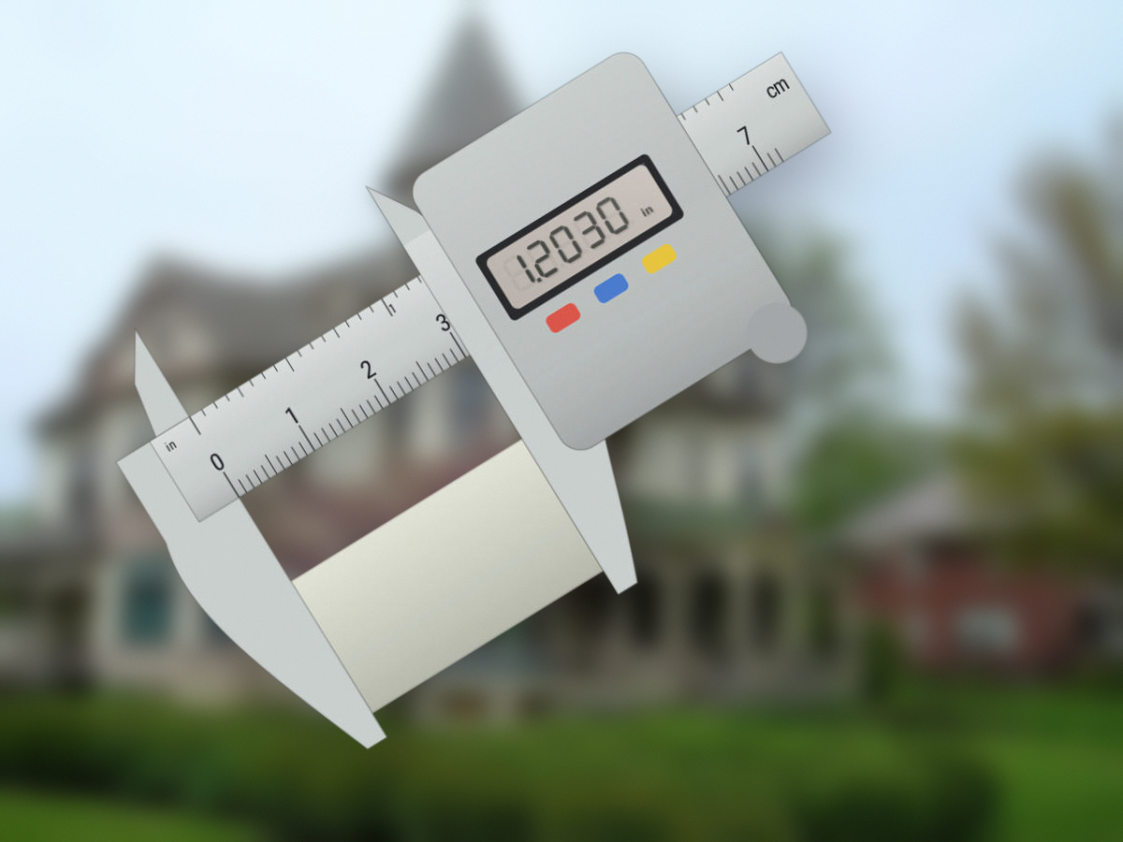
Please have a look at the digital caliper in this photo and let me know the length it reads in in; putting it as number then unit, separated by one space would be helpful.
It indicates 1.2030 in
